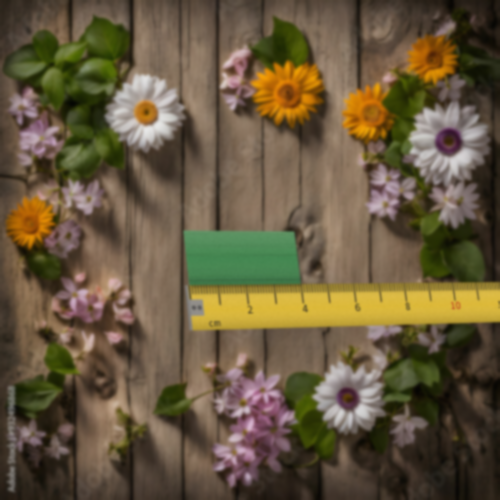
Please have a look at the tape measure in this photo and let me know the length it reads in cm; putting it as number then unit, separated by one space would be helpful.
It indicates 4 cm
